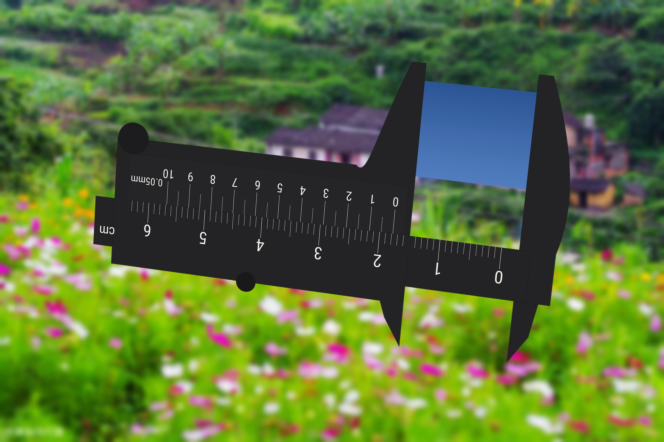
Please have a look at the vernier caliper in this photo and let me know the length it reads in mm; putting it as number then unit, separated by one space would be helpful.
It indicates 17.8 mm
